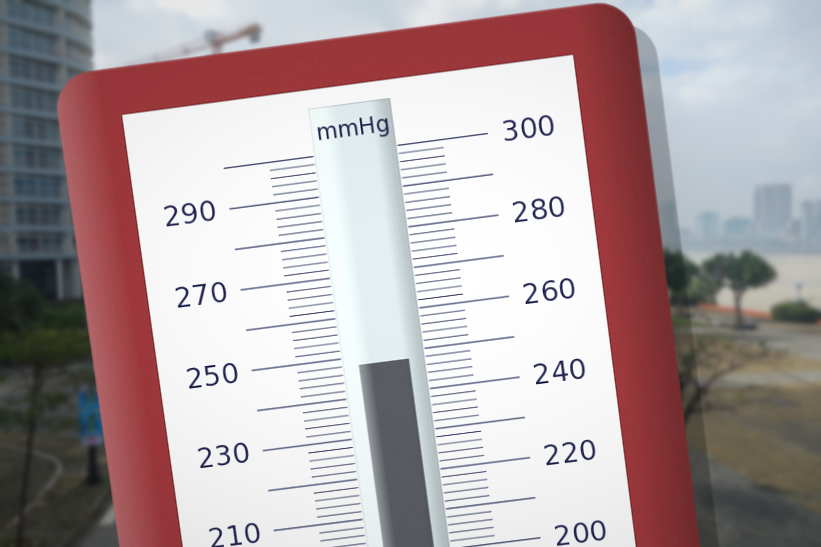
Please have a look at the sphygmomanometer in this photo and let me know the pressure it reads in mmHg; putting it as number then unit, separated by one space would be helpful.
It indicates 248 mmHg
